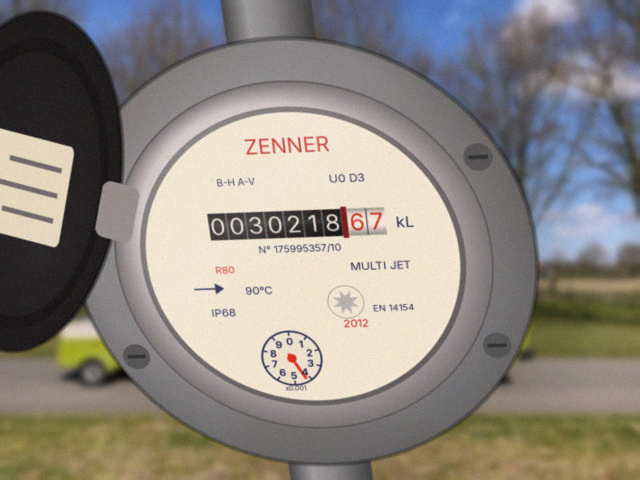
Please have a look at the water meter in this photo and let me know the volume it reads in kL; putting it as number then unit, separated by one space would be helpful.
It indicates 30218.674 kL
